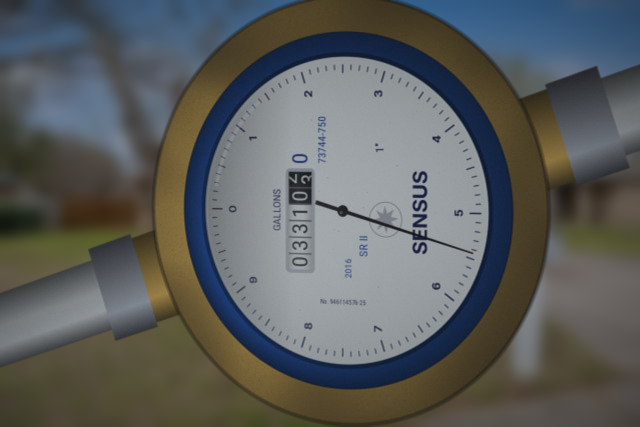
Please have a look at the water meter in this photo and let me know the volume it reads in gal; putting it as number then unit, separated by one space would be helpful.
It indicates 331025.4 gal
